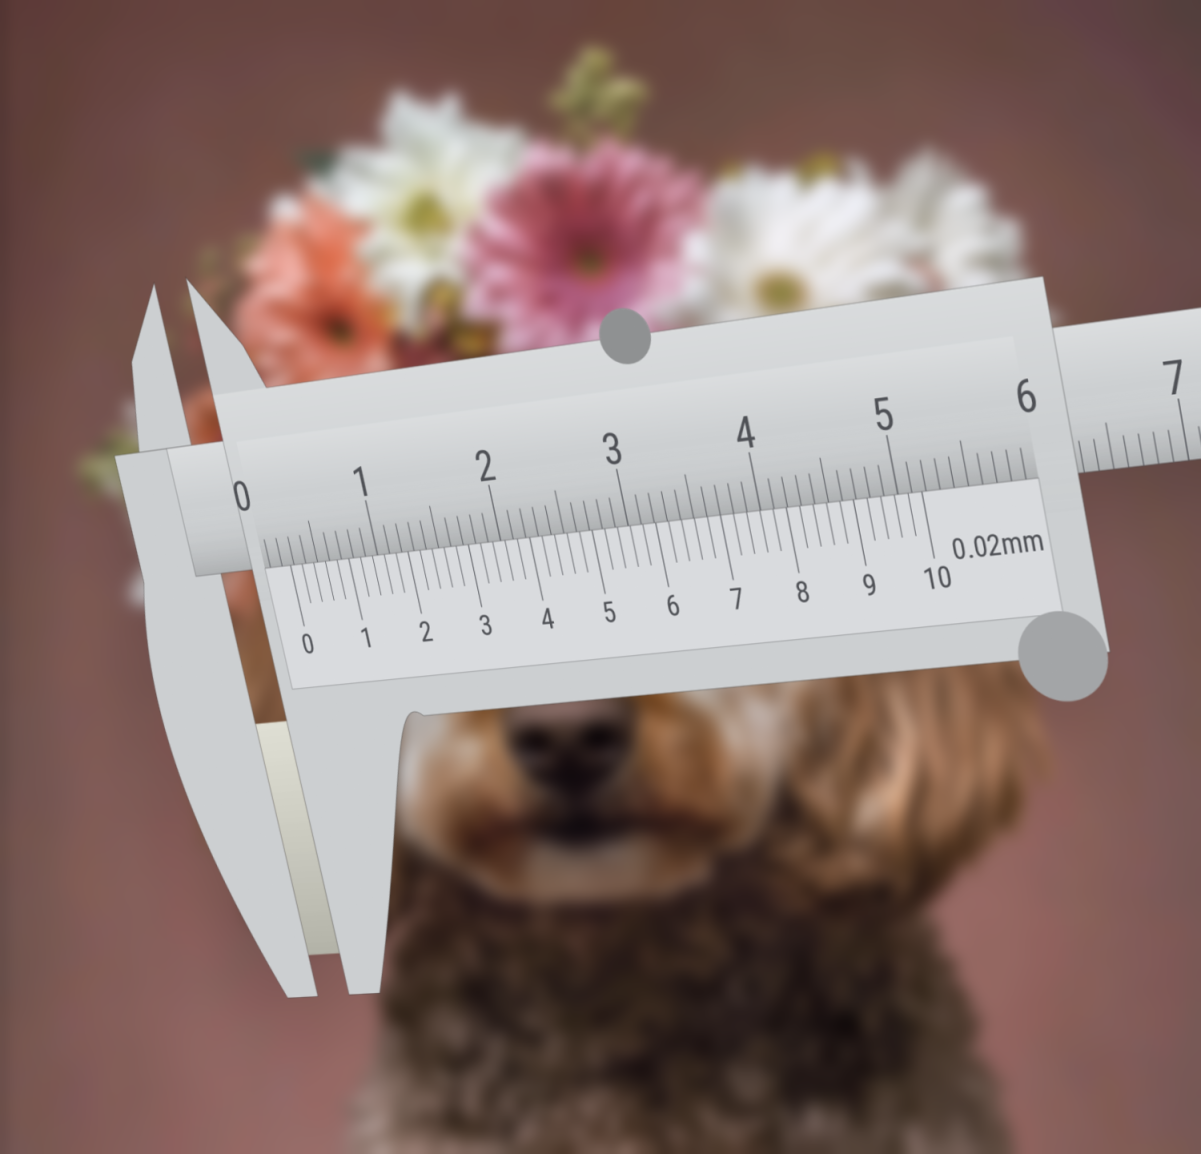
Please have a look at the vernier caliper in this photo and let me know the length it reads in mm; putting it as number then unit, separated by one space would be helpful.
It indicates 2.7 mm
